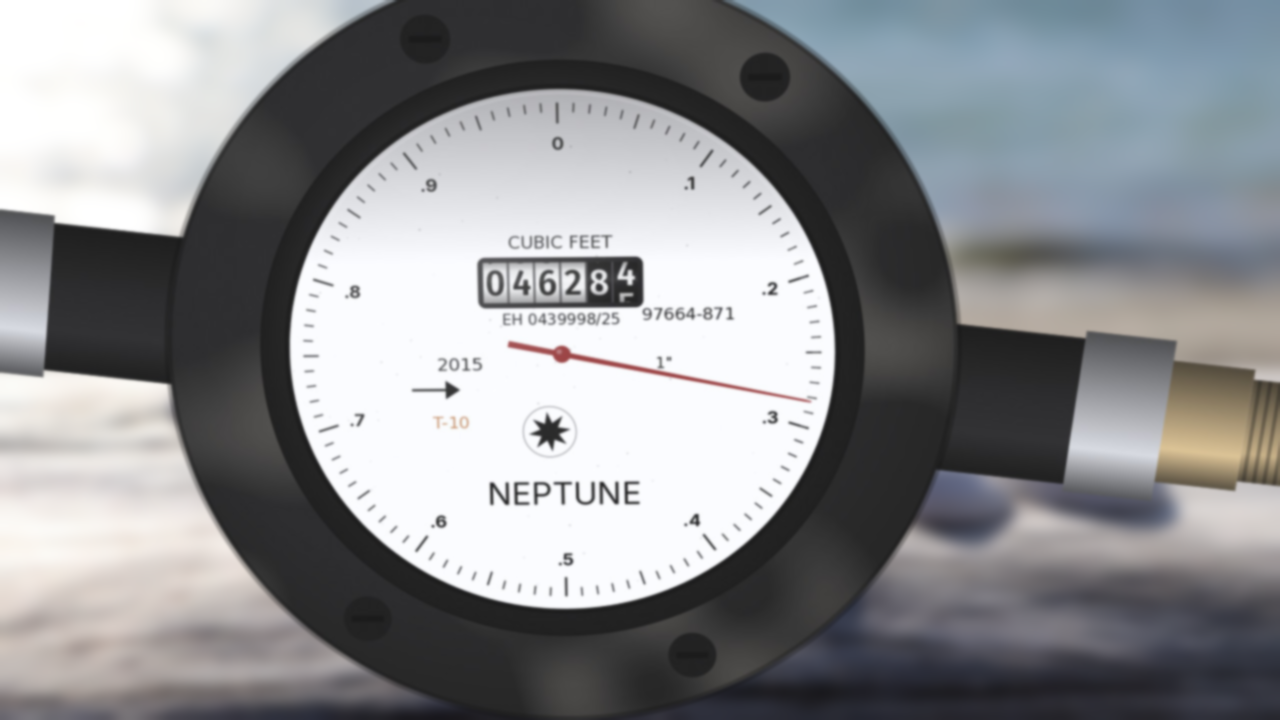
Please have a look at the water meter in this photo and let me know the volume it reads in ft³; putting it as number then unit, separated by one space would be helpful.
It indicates 46284.28 ft³
